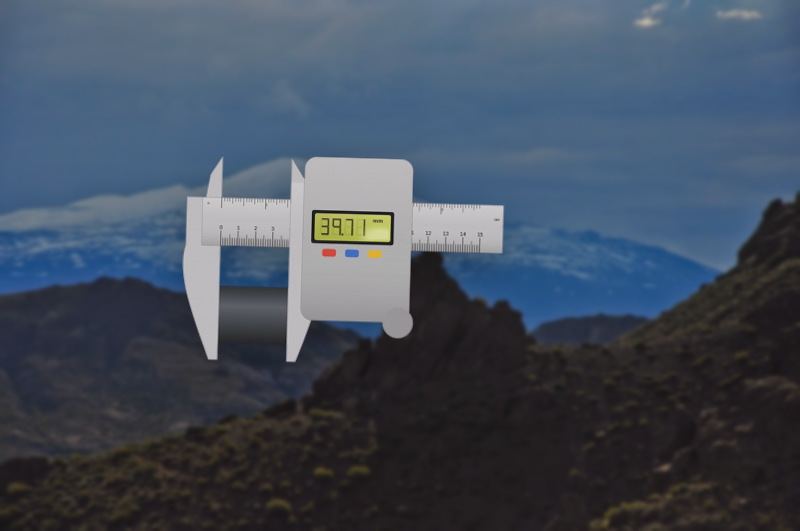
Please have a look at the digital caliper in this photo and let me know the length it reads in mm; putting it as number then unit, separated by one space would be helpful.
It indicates 39.71 mm
